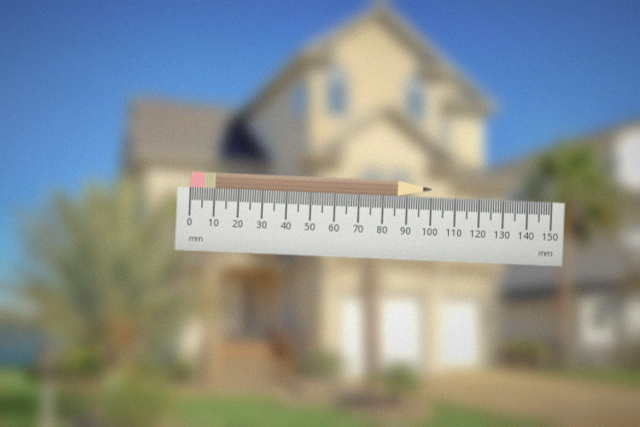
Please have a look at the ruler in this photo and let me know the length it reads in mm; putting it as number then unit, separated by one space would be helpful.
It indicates 100 mm
